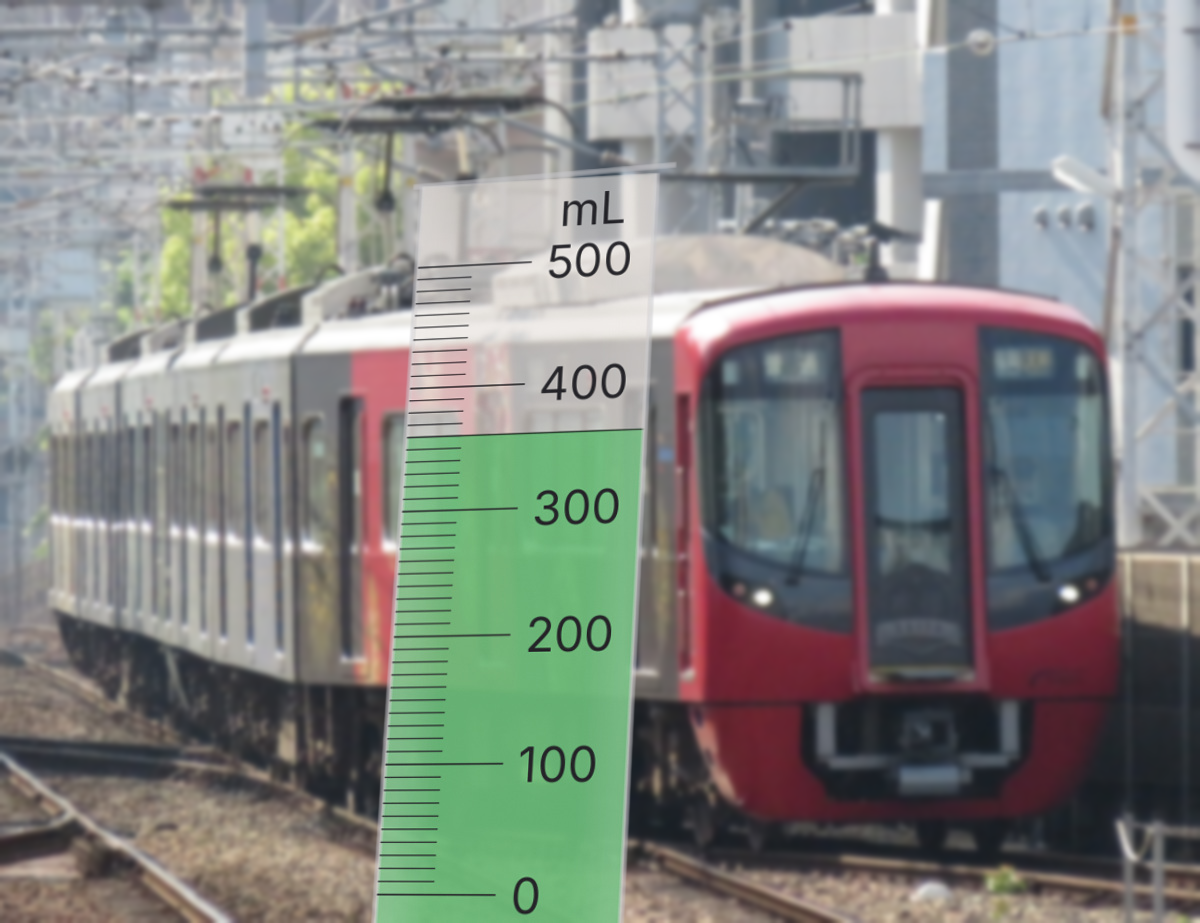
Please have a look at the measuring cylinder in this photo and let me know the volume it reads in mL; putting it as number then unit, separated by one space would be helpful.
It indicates 360 mL
